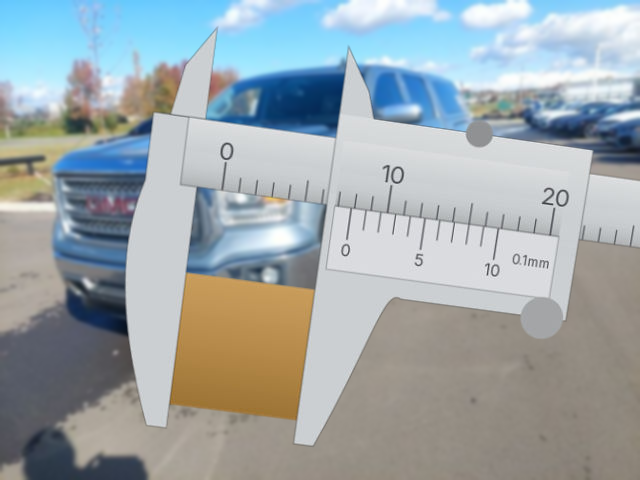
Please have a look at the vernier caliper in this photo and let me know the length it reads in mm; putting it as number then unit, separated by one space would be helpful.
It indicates 7.8 mm
